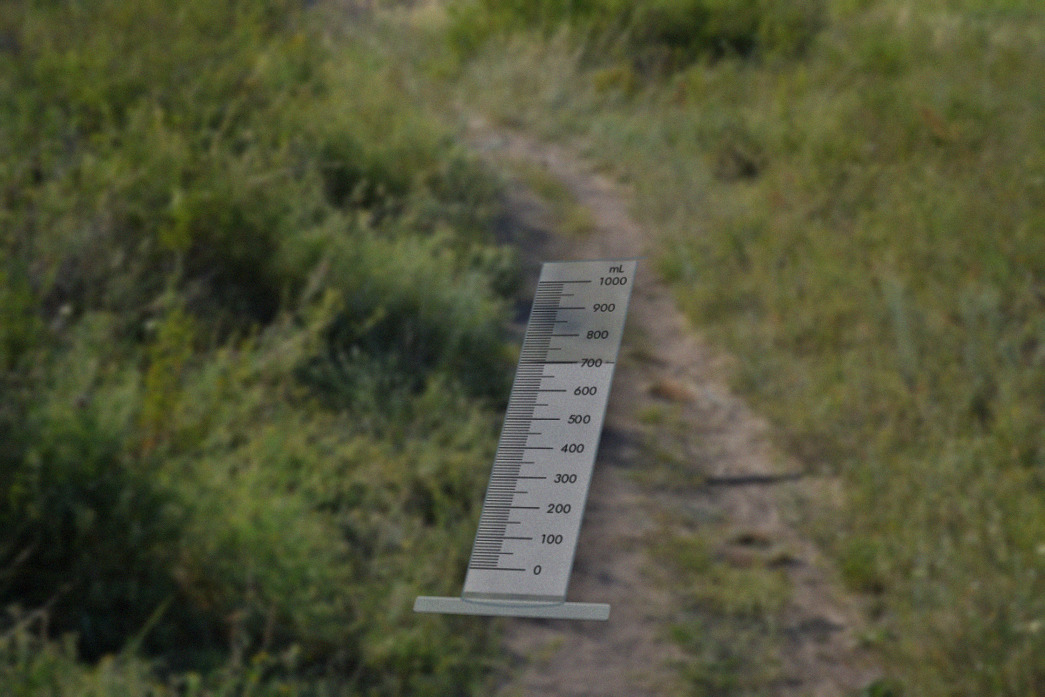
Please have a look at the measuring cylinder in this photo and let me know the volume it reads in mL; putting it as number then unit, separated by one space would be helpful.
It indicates 700 mL
